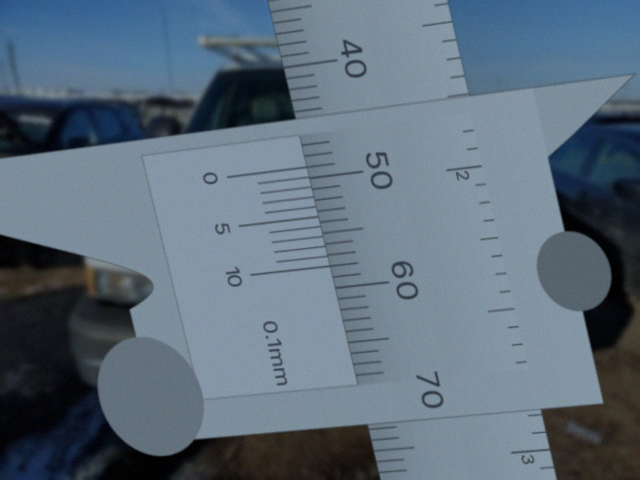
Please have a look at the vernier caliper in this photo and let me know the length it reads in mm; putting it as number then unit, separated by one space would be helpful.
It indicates 49.0 mm
